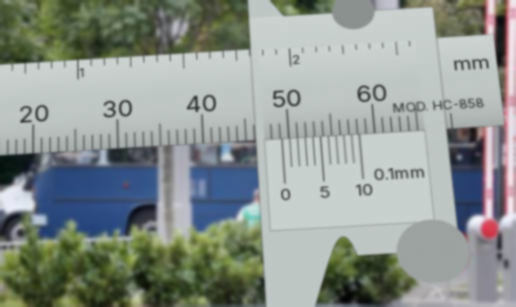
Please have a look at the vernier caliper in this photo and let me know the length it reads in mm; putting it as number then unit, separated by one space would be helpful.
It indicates 49.2 mm
